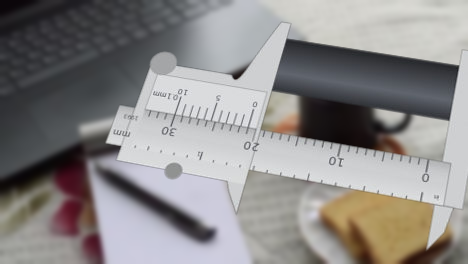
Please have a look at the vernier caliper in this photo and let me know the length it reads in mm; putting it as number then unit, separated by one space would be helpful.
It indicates 21.0 mm
